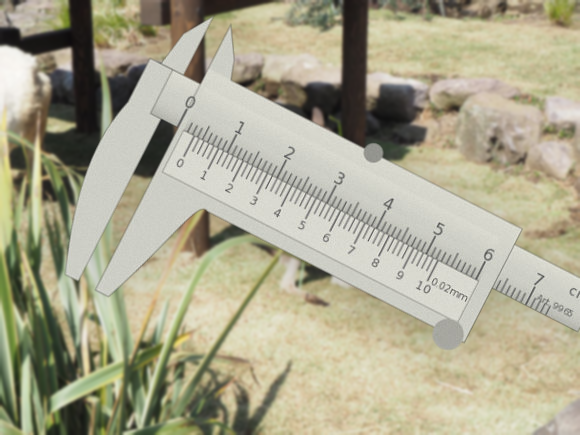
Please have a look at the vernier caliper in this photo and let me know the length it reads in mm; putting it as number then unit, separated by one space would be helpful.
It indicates 3.4 mm
